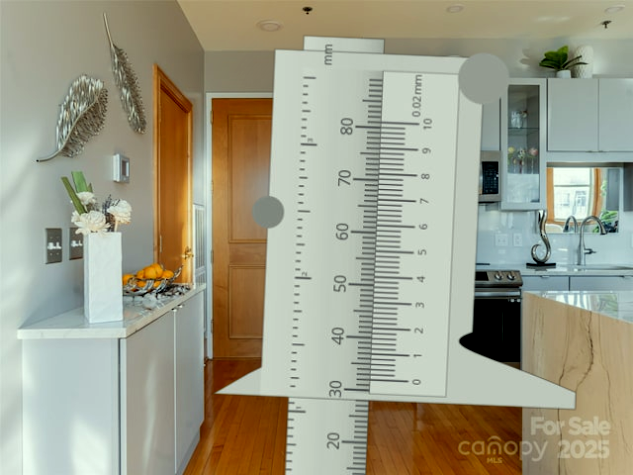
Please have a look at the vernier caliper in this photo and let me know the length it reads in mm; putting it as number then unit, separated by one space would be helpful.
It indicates 32.0 mm
